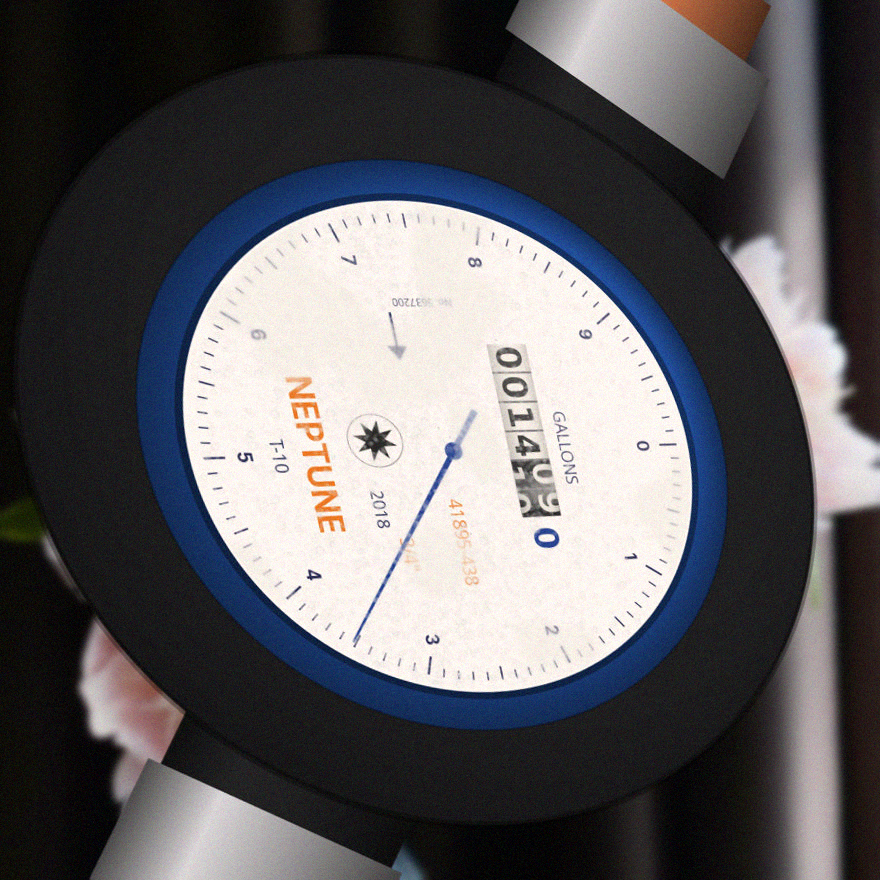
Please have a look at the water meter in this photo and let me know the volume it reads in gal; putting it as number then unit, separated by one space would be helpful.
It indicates 14093.5 gal
